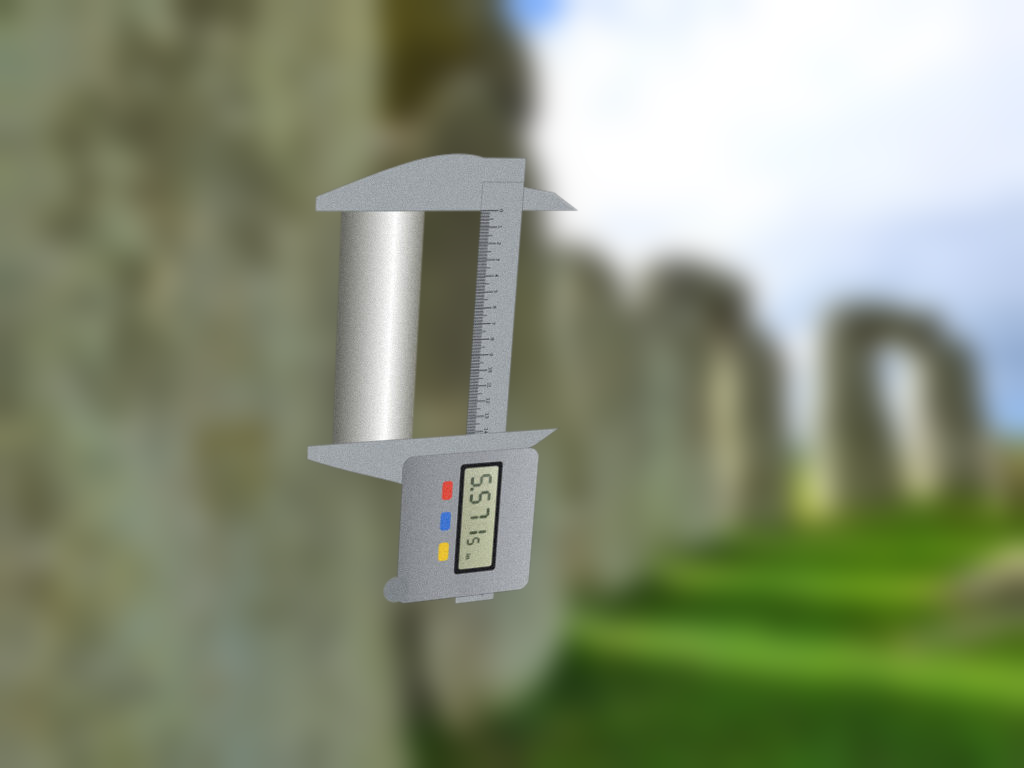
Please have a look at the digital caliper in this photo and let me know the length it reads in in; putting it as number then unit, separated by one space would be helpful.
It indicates 5.5715 in
